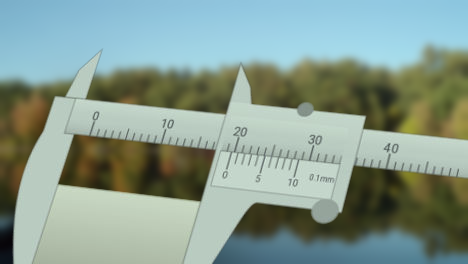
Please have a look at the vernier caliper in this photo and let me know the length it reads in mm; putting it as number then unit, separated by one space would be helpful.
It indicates 19.6 mm
